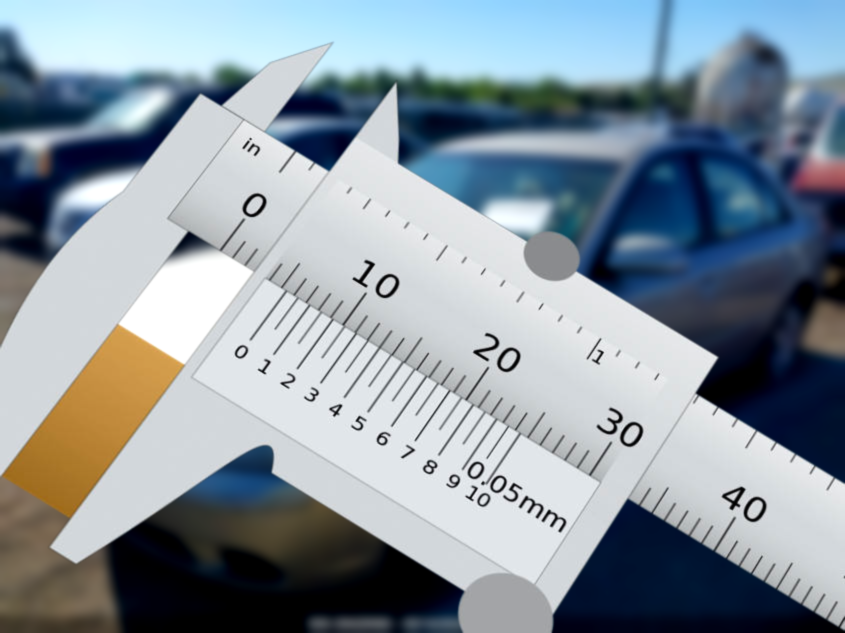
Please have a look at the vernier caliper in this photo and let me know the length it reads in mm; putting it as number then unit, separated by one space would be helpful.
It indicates 5.4 mm
